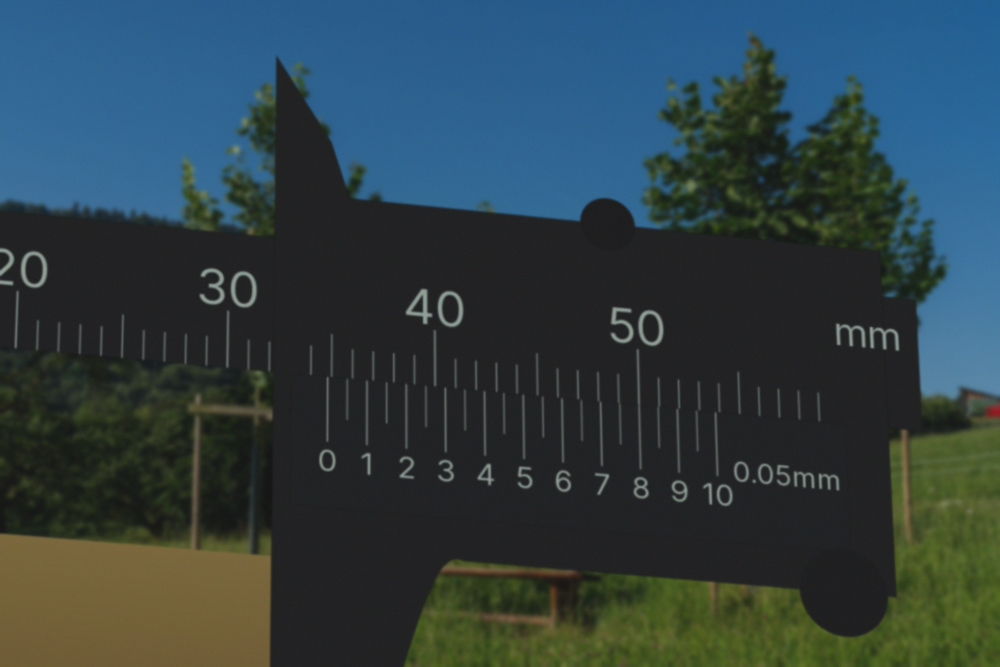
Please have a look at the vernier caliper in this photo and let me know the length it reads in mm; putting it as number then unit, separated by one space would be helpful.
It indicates 34.8 mm
